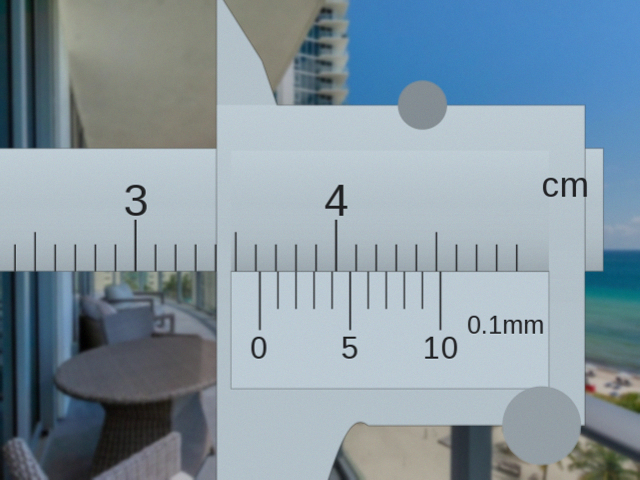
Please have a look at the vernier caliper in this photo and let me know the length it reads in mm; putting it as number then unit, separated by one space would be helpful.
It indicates 36.2 mm
